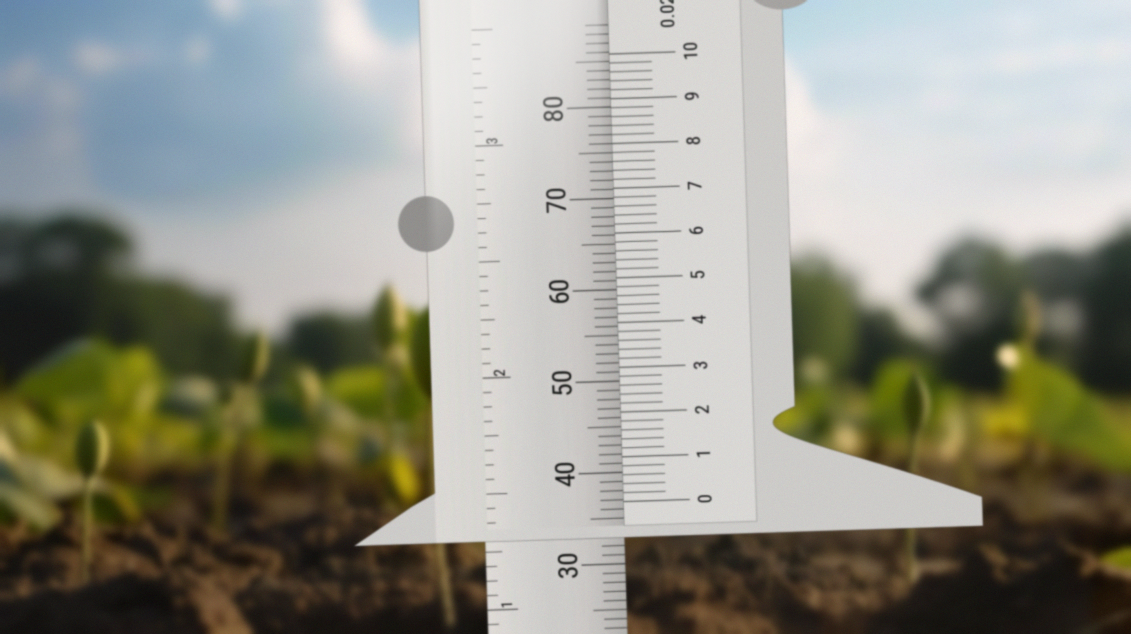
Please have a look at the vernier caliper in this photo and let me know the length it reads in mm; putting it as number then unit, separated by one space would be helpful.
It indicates 36.8 mm
